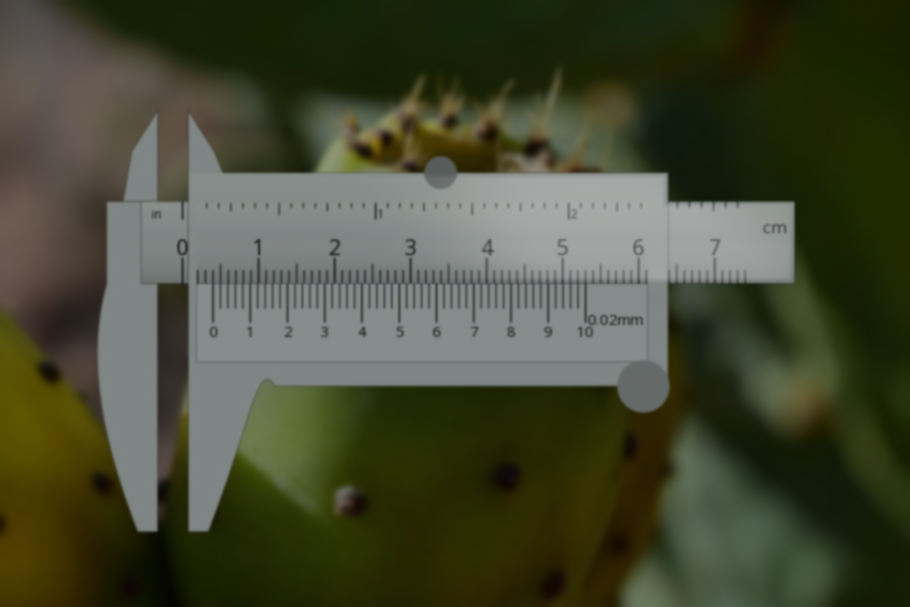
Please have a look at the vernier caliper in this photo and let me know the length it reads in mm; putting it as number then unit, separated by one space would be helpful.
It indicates 4.0 mm
